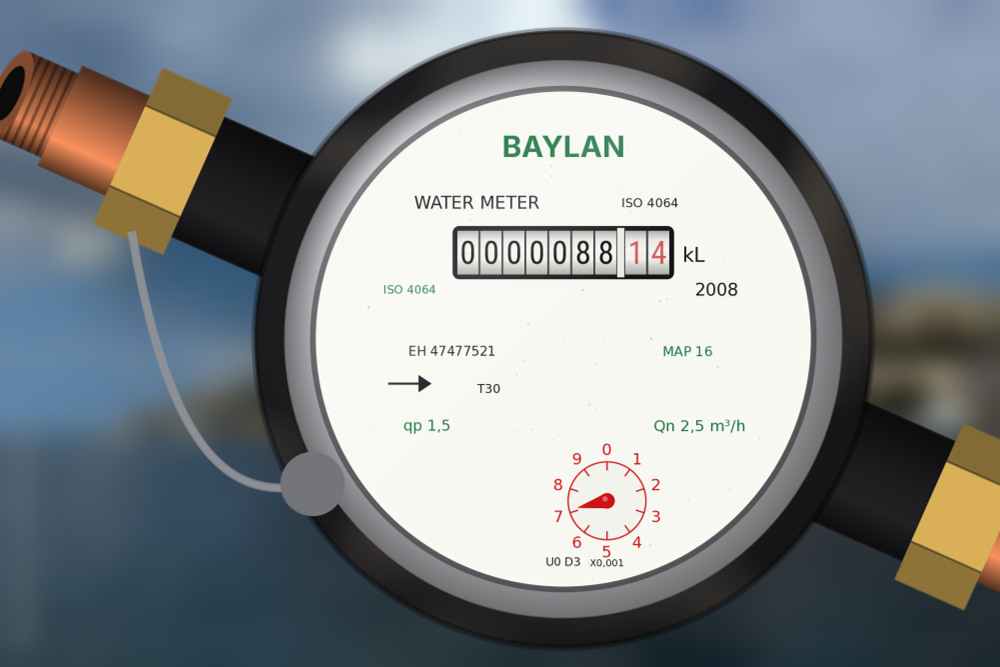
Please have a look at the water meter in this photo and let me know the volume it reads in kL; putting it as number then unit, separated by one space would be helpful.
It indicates 88.147 kL
